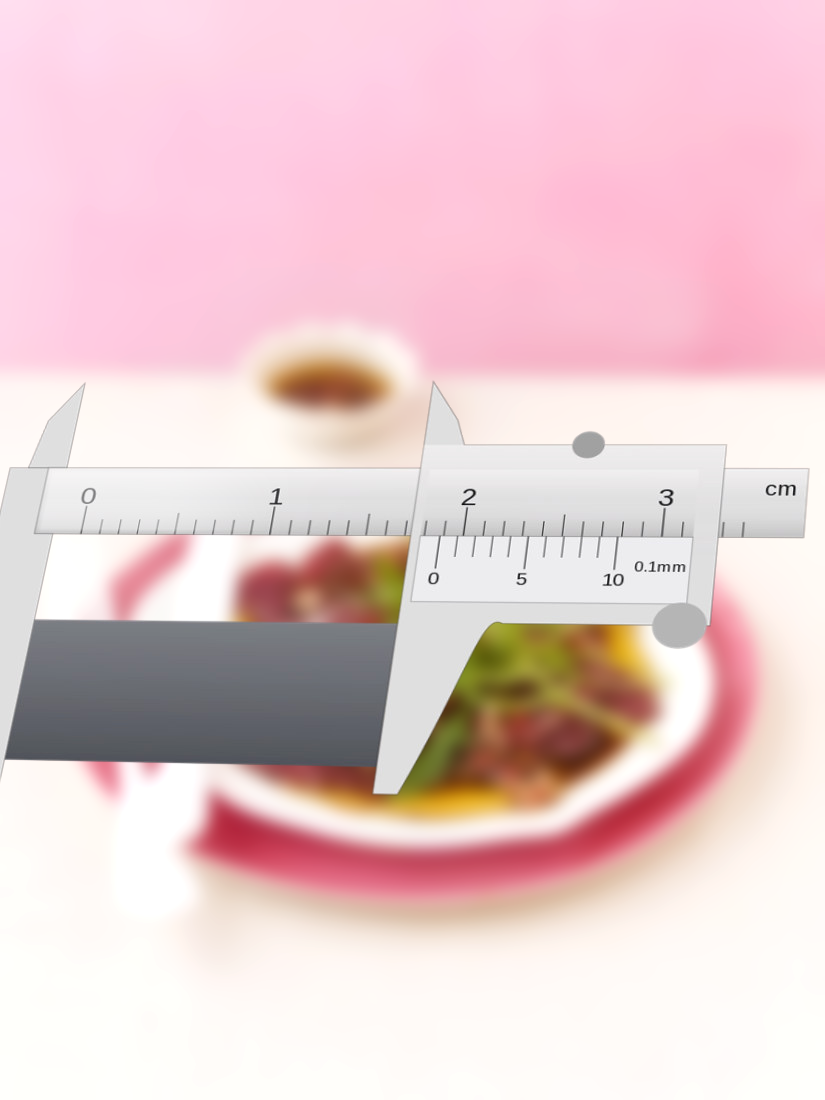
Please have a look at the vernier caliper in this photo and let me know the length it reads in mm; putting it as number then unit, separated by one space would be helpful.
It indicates 18.8 mm
